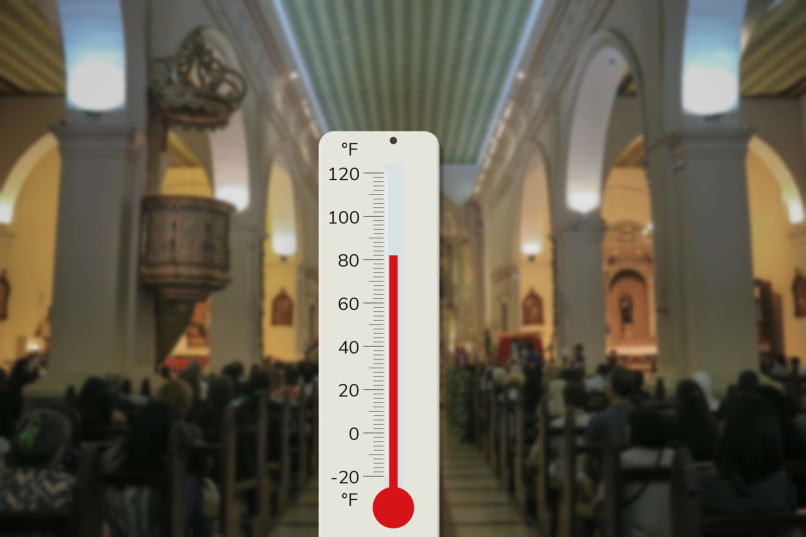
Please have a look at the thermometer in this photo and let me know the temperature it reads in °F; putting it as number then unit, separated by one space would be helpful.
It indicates 82 °F
